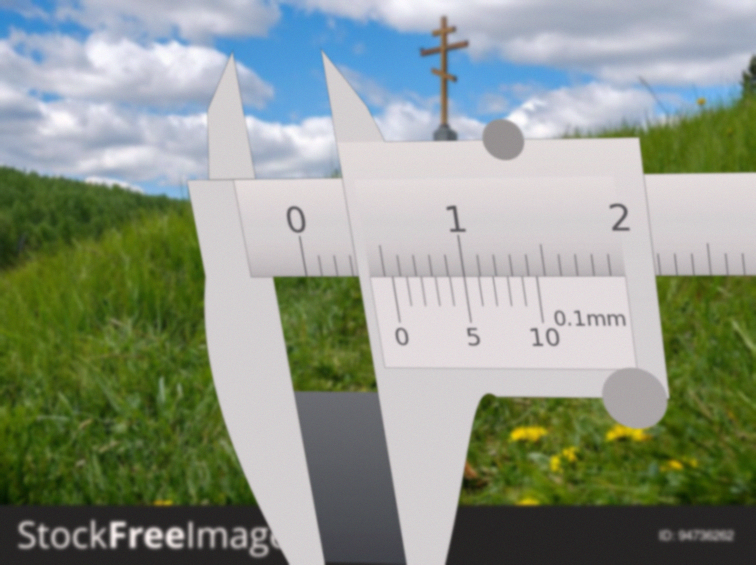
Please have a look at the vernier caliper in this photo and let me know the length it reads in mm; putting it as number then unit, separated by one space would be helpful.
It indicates 5.5 mm
